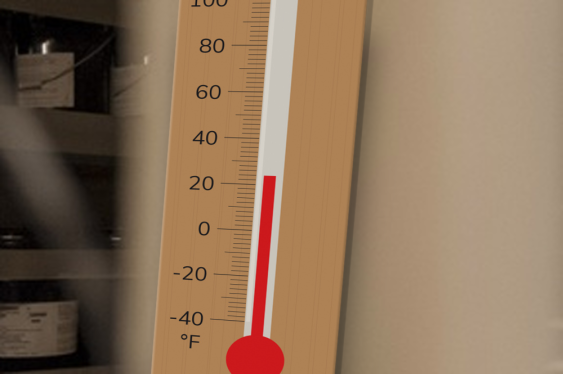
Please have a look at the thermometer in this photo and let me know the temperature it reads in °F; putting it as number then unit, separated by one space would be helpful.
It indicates 24 °F
